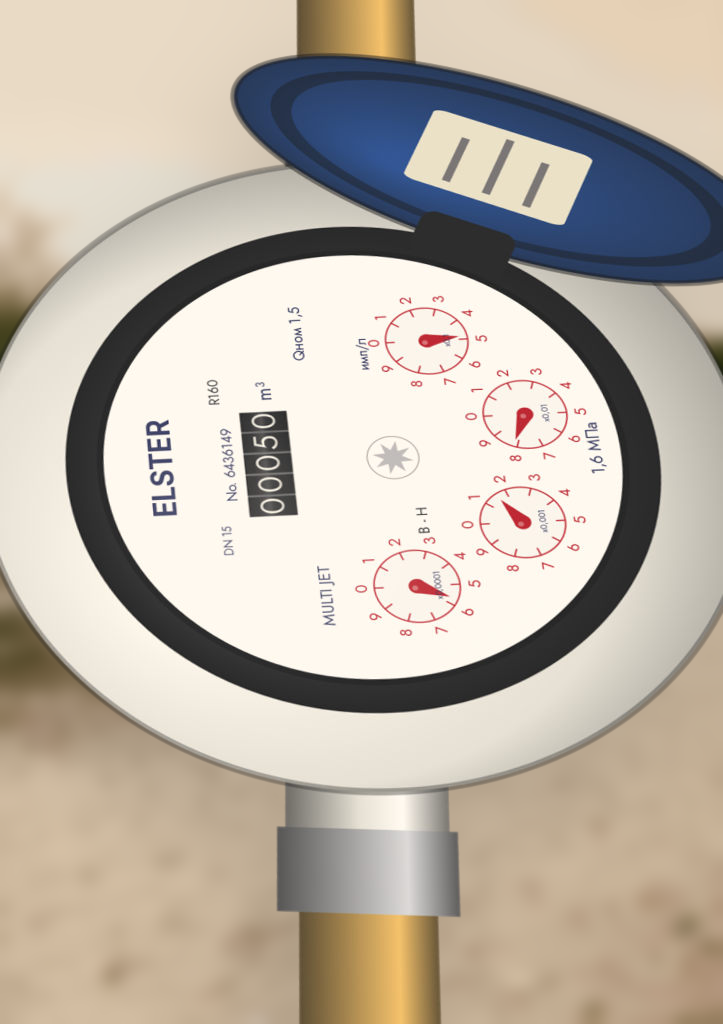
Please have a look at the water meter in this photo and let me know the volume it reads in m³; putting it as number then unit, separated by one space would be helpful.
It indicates 50.4815 m³
